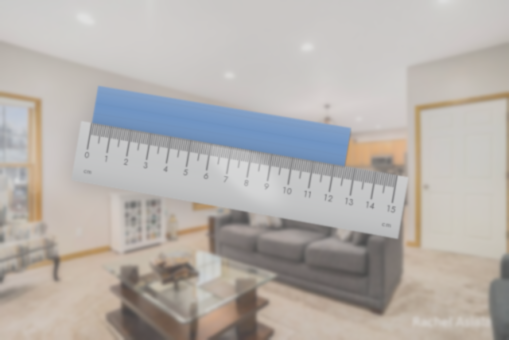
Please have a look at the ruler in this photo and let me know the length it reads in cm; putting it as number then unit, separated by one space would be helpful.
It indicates 12.5 cm
